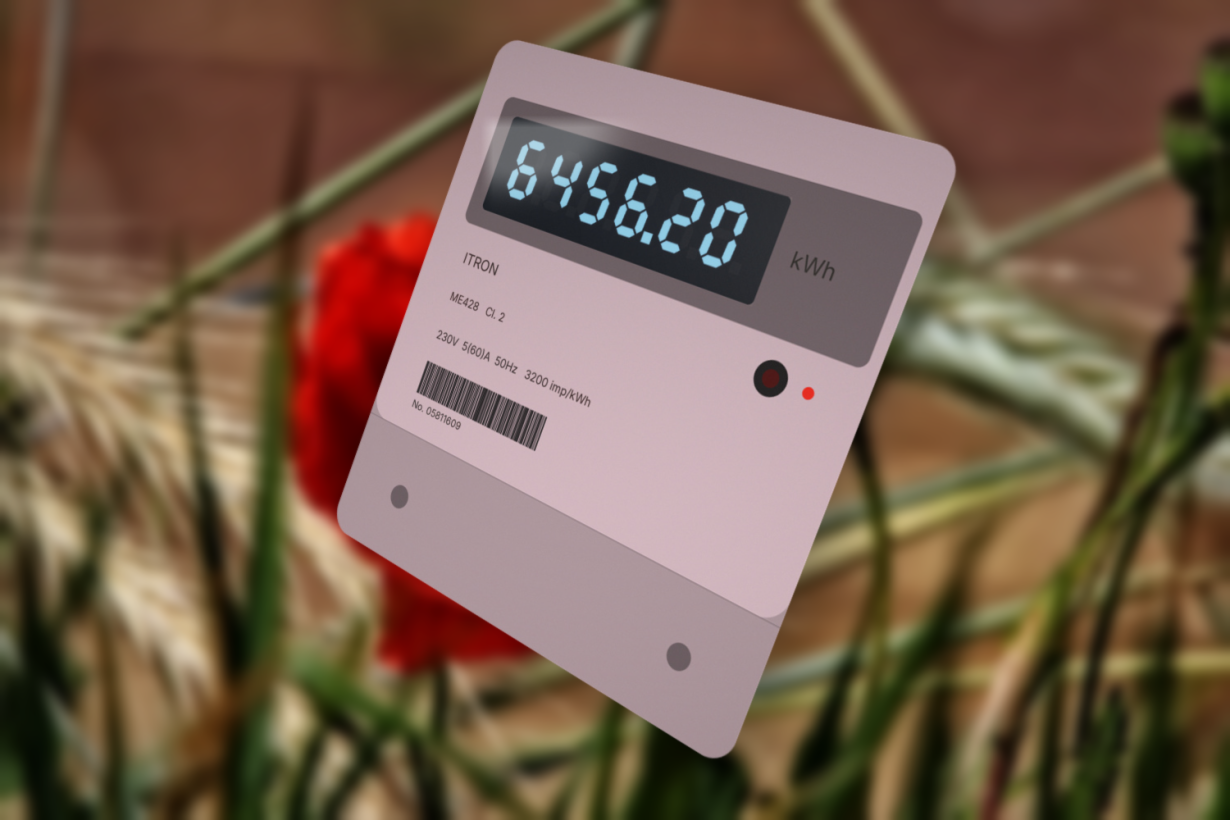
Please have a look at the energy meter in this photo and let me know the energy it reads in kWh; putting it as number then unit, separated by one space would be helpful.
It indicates 6456.20 kWh
